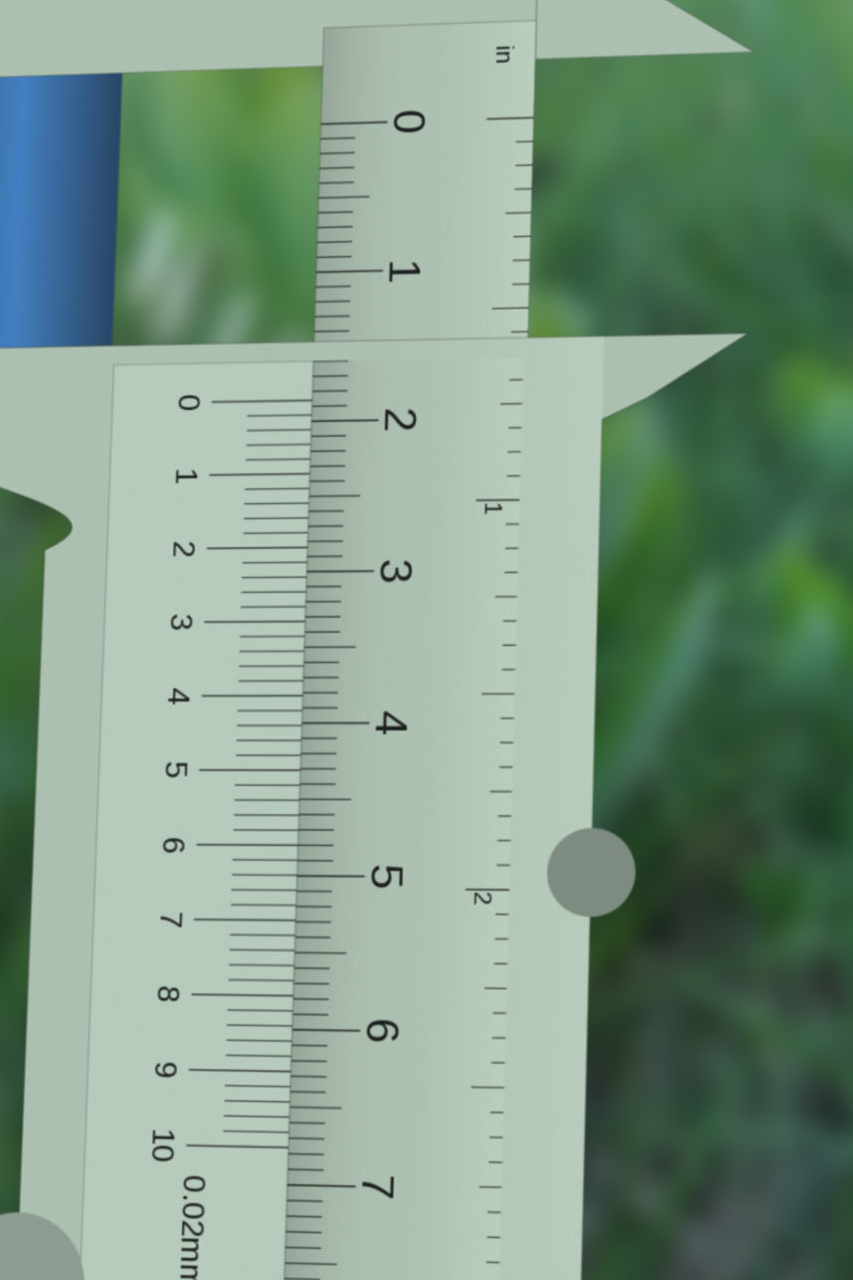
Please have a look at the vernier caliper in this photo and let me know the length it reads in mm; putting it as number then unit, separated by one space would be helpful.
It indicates 18.6 mm
